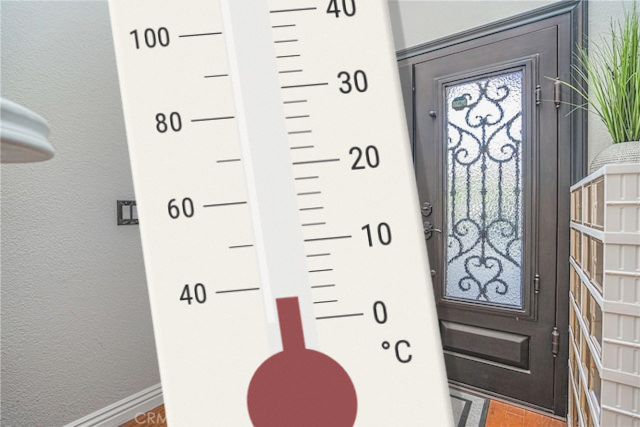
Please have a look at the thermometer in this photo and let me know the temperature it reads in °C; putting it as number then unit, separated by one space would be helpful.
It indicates 3 °C
